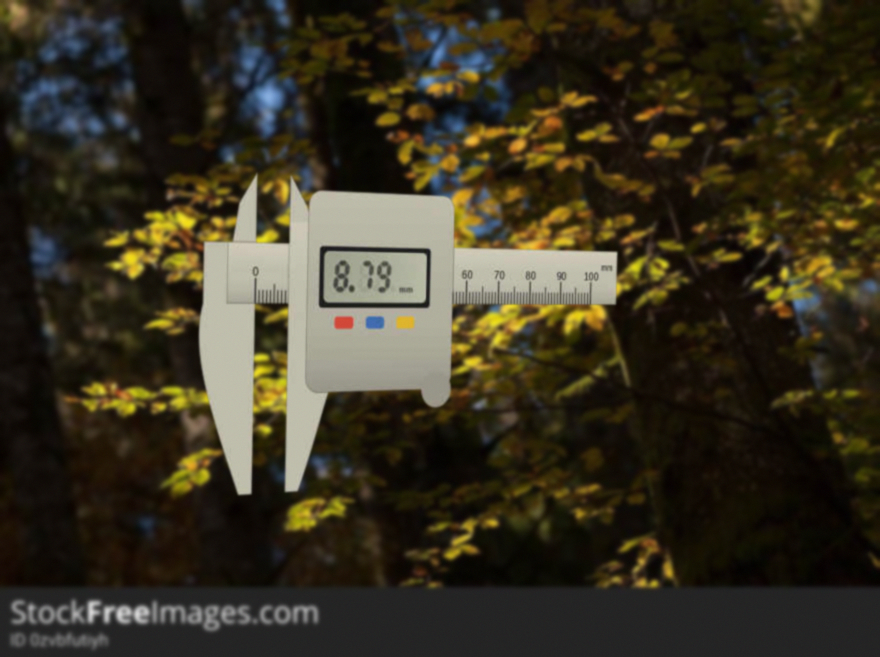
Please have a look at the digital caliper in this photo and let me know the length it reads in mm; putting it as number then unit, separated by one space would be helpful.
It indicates 8.79 mm
